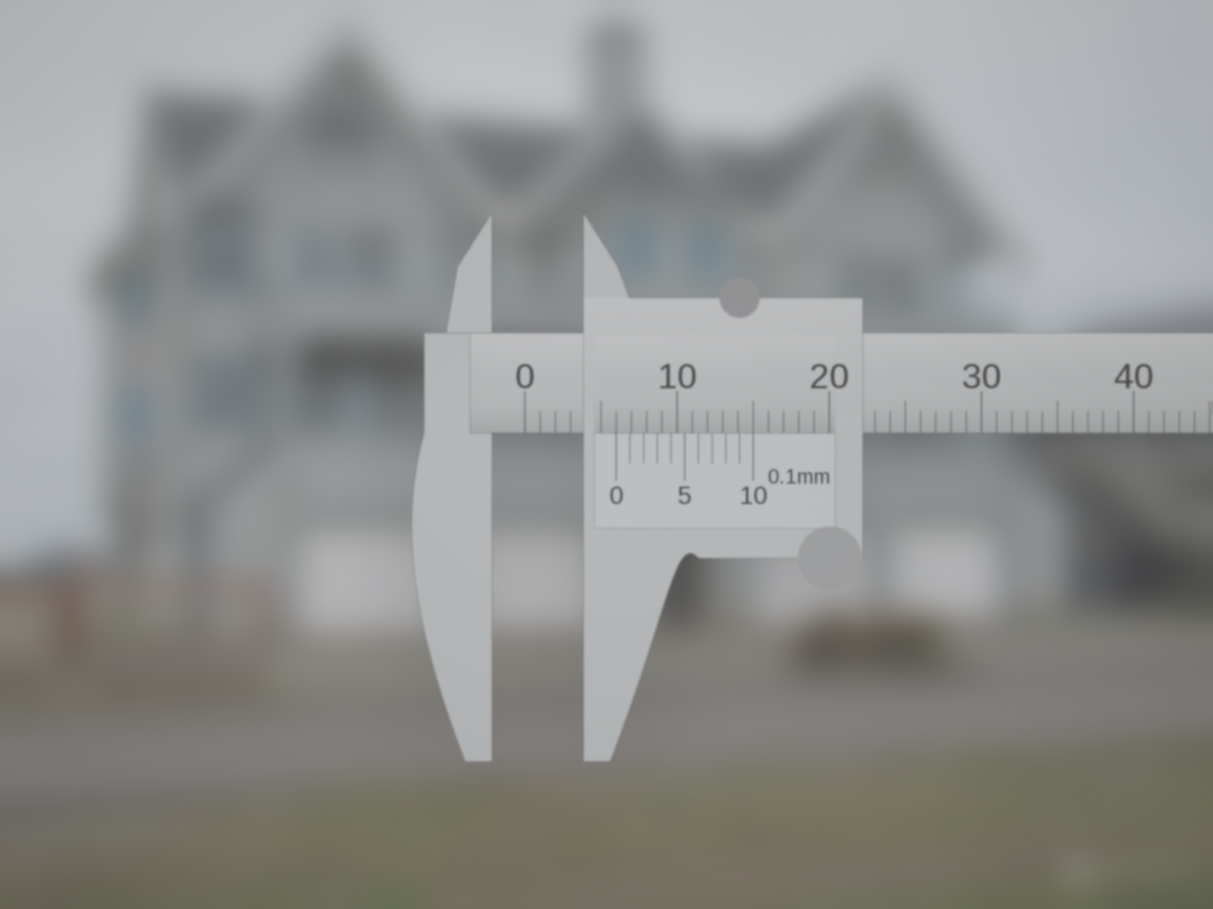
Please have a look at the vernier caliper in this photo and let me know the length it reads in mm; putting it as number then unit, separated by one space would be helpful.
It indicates 6.0 mm
